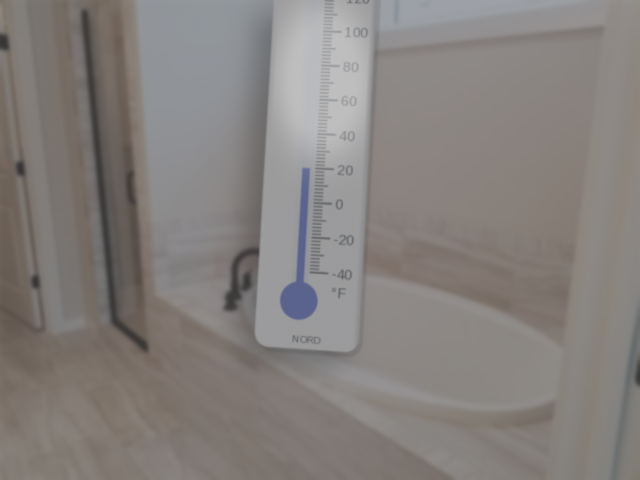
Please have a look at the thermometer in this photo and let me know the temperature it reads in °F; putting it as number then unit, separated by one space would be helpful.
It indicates 20 °F
